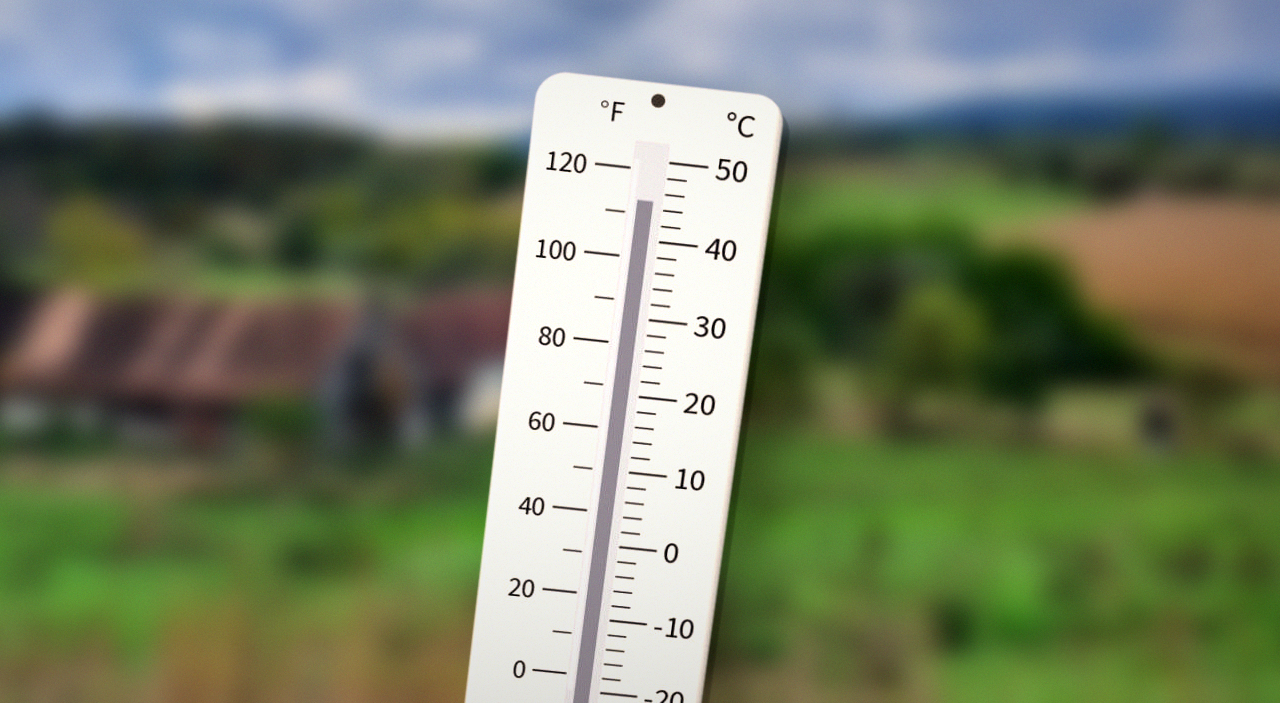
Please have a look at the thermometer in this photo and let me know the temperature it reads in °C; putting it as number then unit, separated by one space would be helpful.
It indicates 45 °C
